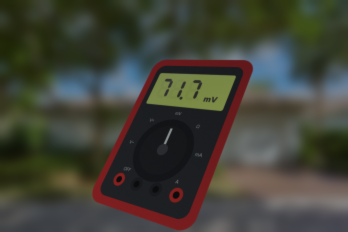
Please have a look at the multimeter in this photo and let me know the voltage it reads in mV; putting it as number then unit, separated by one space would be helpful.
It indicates 71.7 mV
